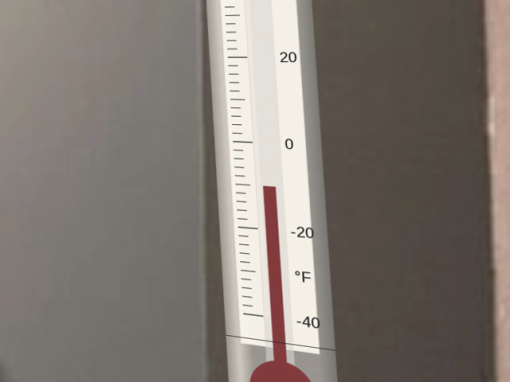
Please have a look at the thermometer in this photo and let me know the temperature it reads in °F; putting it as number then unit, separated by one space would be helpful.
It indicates -10 °F
